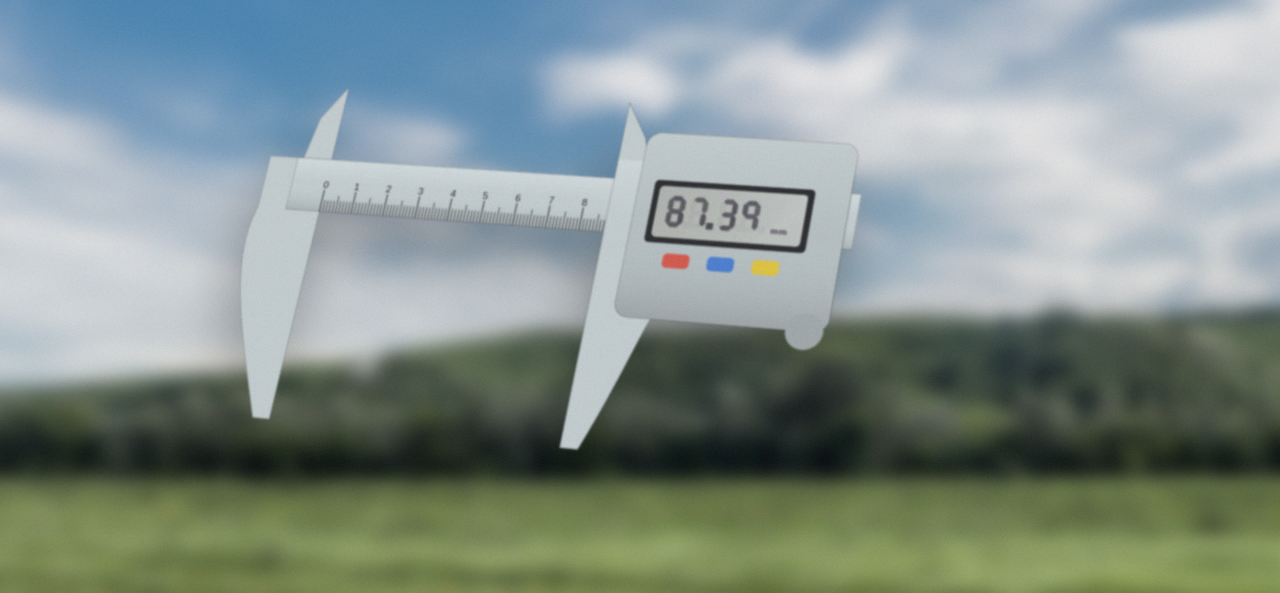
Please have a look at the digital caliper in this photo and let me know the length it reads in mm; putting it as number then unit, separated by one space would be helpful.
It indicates 87.39 mm
